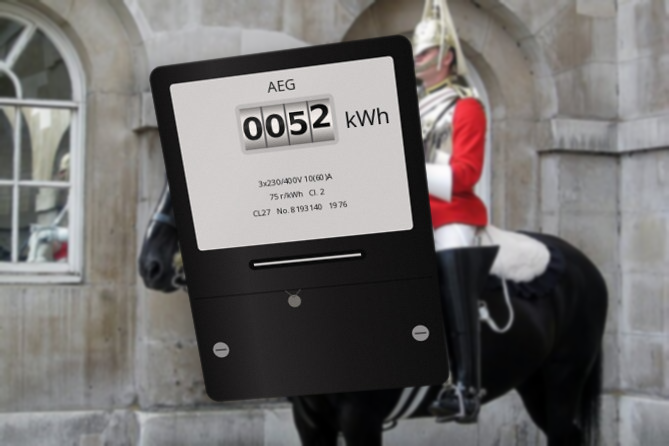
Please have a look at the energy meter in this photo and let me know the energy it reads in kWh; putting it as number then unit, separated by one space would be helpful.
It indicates 52 kWh
